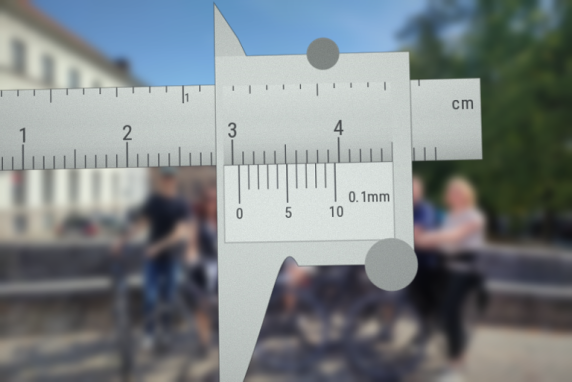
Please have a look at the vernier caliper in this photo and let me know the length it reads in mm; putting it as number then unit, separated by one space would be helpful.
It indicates 30.6 mm
